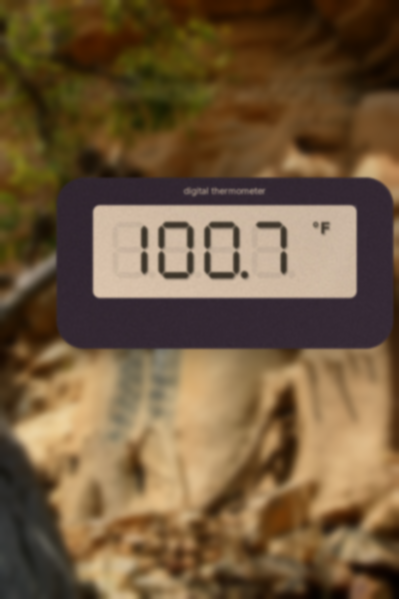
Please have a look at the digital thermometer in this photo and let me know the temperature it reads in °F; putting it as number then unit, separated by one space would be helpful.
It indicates 100.7 °F
